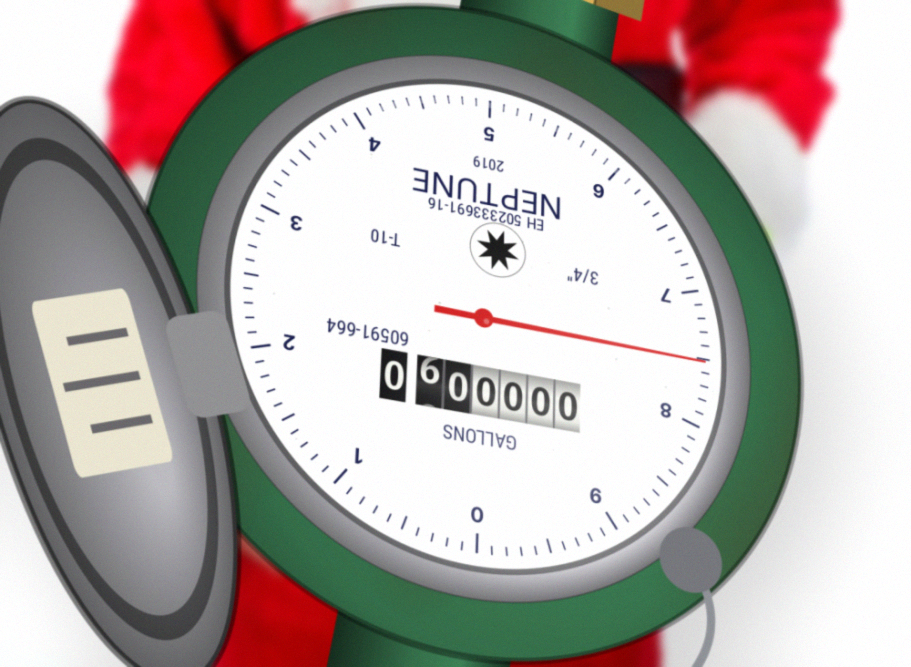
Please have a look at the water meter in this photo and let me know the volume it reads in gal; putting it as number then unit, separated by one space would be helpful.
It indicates 87.5 gal
